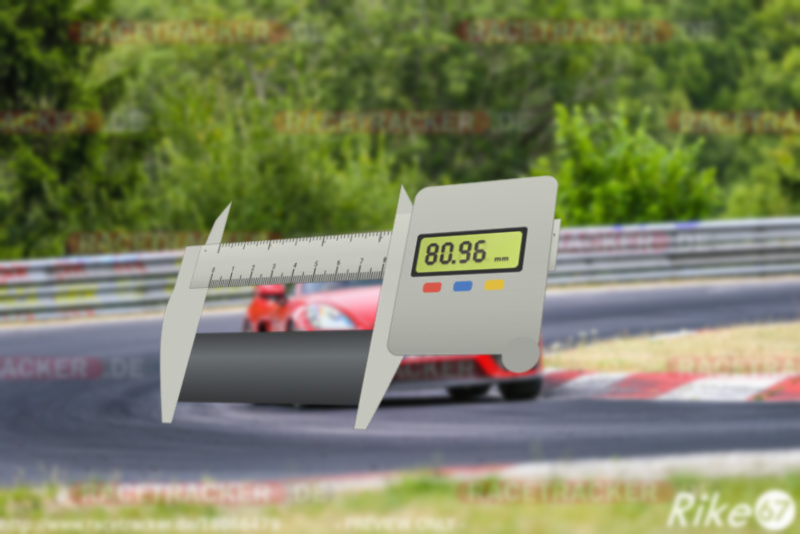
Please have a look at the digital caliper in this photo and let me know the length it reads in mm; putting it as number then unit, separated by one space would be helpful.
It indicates 80.96 mm
